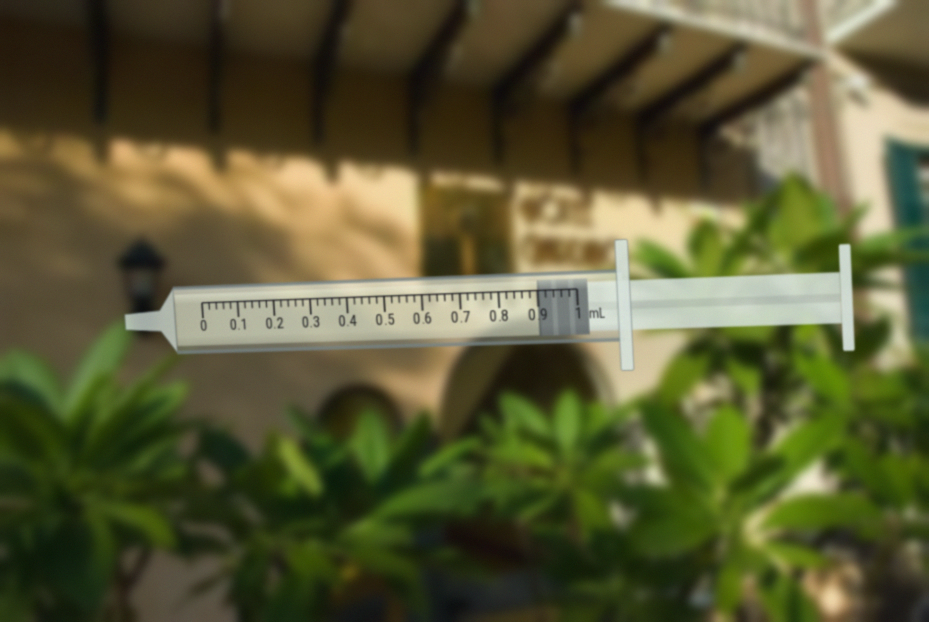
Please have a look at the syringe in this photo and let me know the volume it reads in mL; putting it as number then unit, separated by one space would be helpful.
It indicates 0.9 mL
